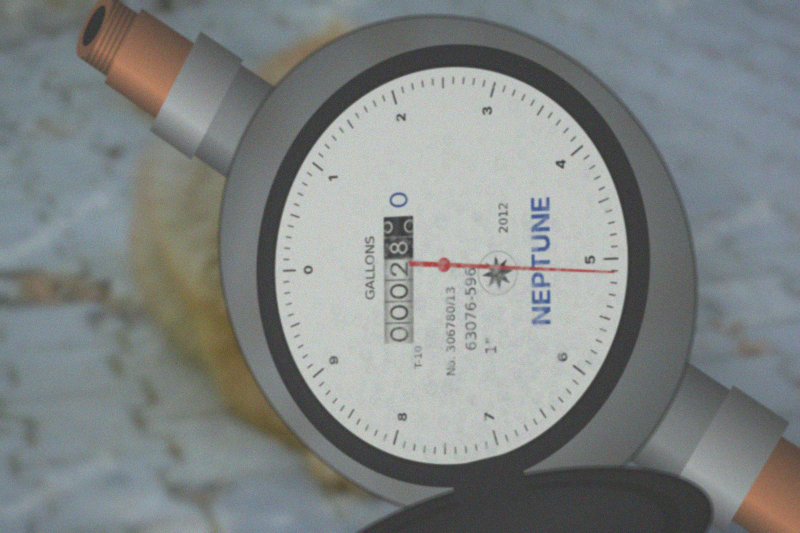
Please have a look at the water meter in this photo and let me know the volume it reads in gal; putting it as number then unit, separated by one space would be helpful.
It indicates 2885.1 gal
